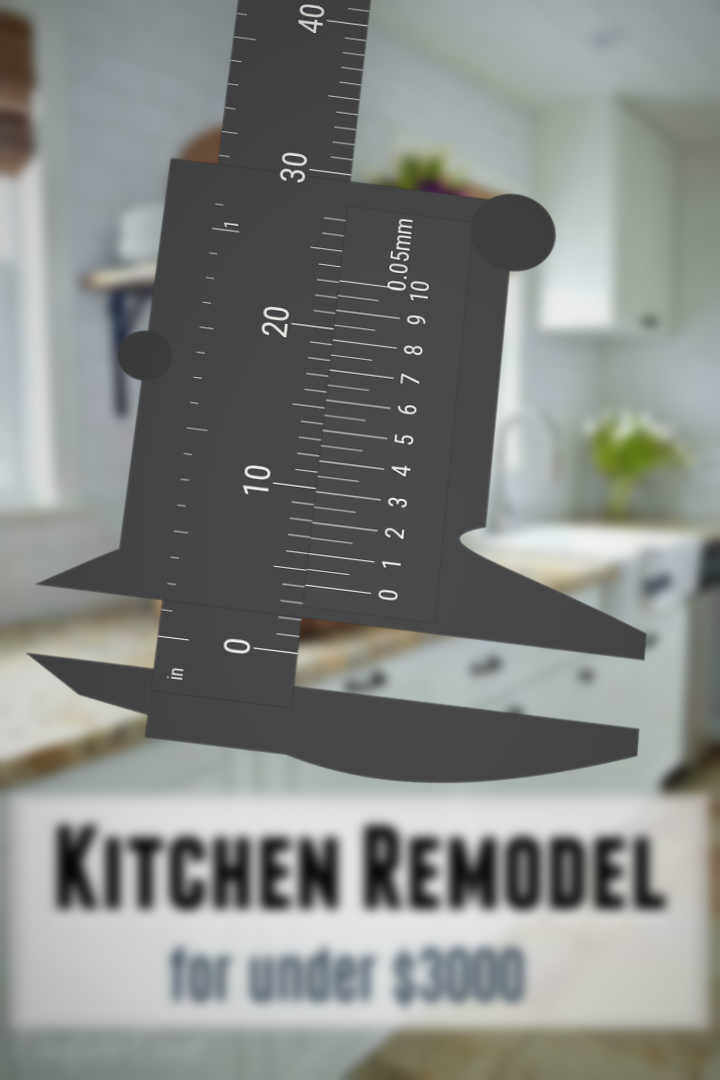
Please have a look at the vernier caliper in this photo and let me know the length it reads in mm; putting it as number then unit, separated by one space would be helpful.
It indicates 4.1 mm
